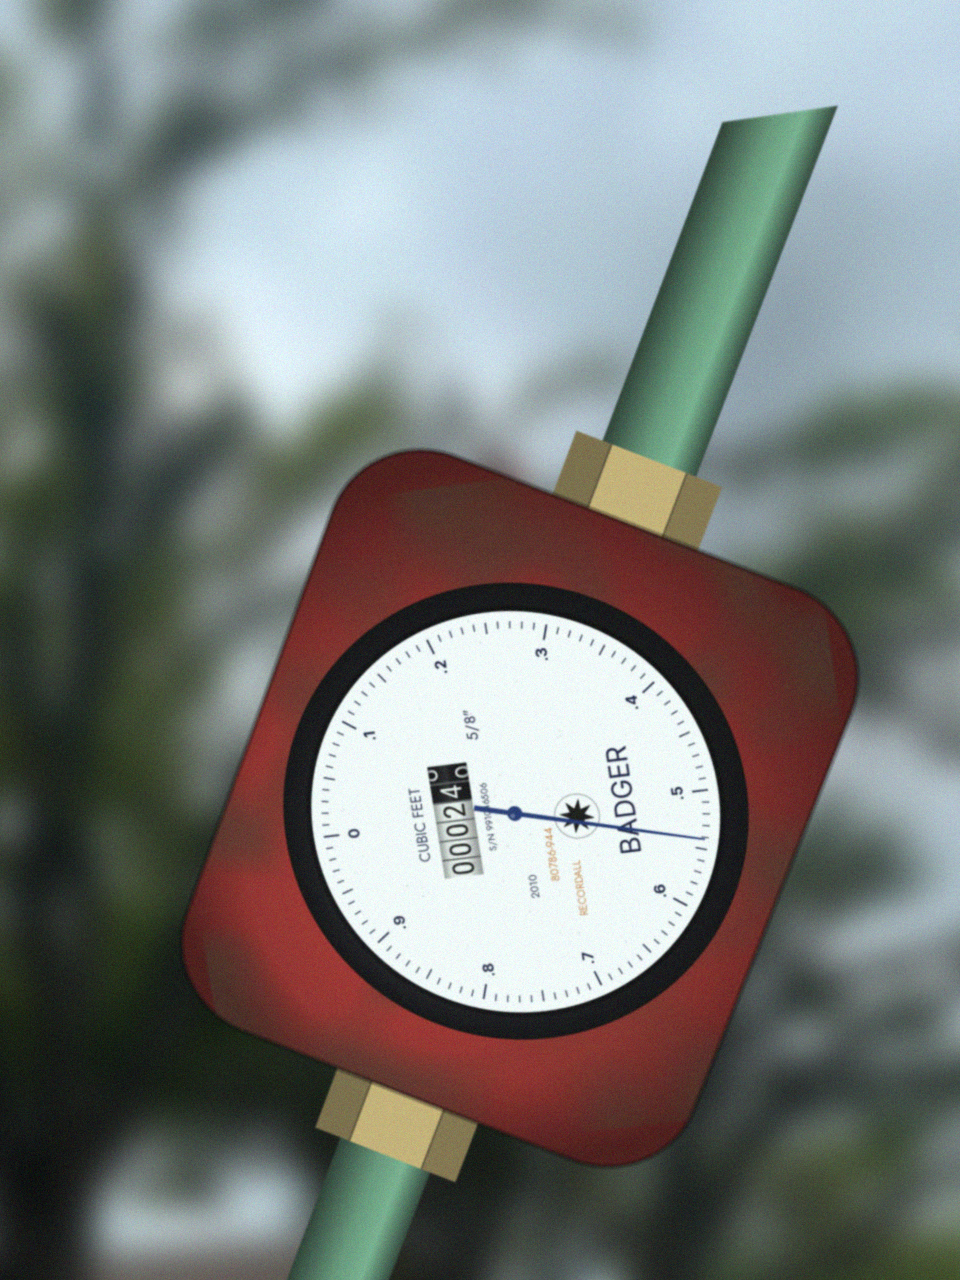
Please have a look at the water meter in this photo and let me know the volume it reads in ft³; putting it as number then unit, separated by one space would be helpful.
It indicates 248.54 ft³
